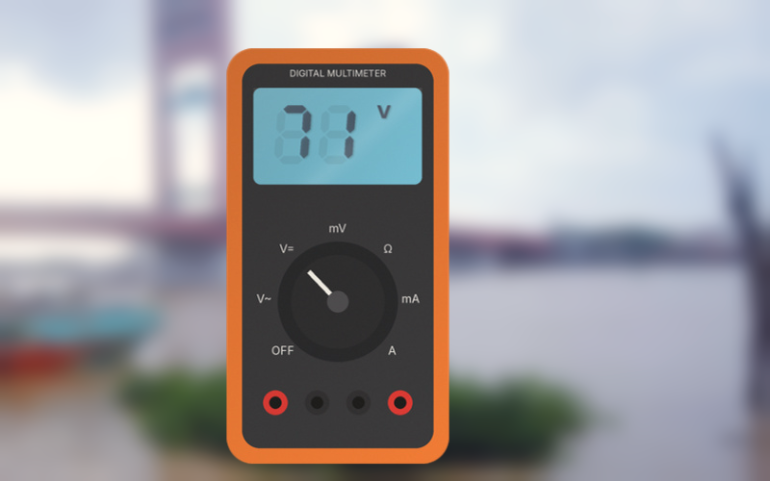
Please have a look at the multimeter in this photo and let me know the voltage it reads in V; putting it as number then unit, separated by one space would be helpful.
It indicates 71 V
